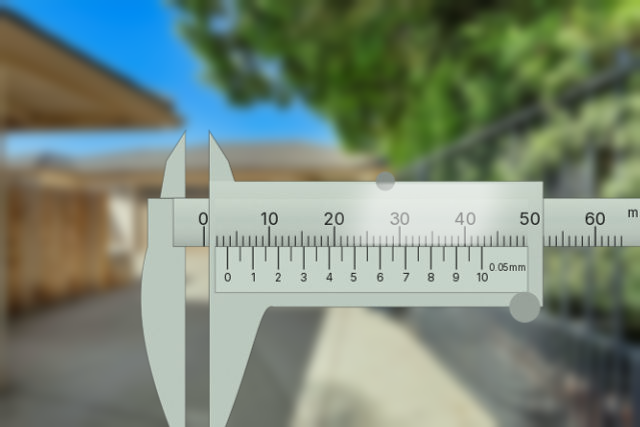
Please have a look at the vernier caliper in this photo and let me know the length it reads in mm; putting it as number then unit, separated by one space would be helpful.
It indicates 3.6 mm
